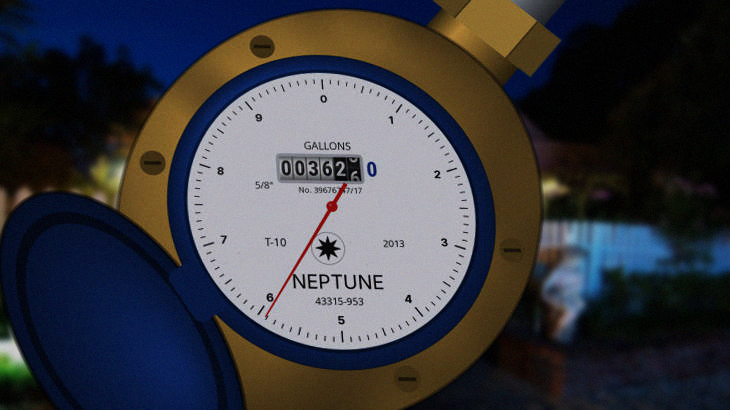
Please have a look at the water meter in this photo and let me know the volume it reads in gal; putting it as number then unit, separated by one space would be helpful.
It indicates 36255.9 gal
